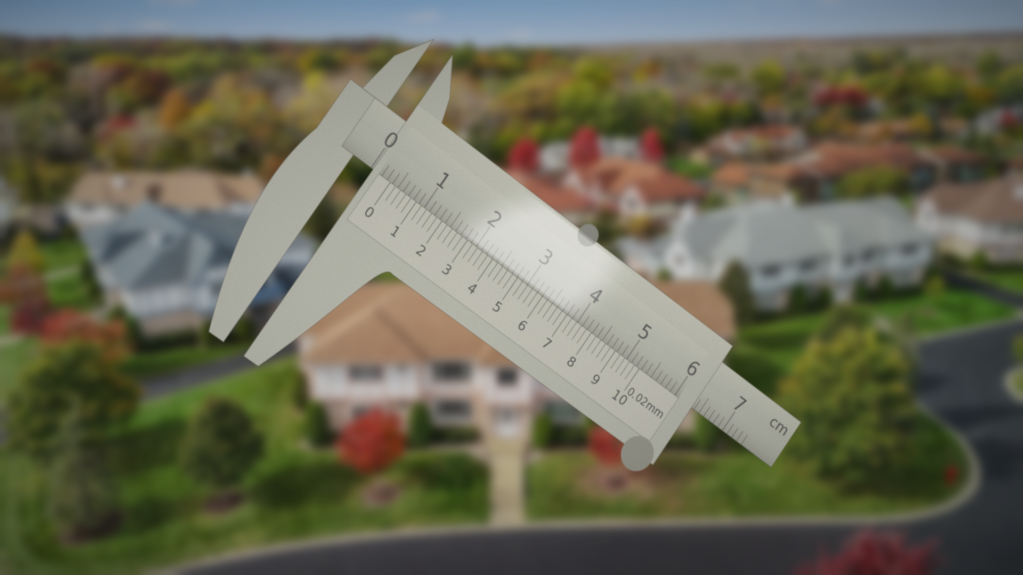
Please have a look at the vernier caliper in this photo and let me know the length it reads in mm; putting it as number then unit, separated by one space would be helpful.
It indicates 3.6 mm
